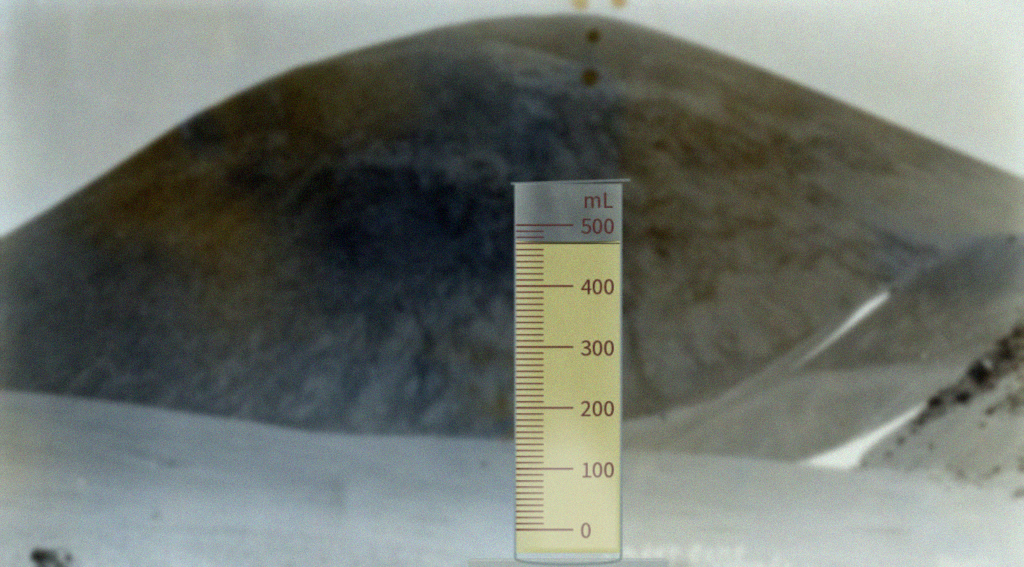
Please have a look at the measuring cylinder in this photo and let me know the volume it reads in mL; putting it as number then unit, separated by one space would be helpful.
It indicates 470 mL
